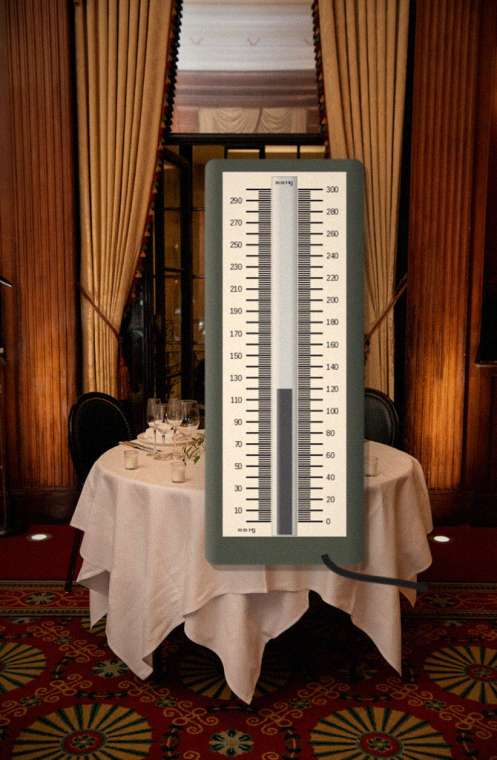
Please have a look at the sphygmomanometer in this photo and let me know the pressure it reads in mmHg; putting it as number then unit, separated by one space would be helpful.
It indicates 120 mmHg
